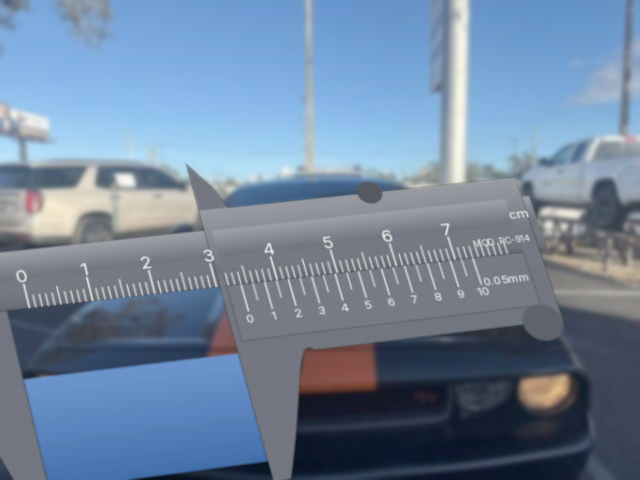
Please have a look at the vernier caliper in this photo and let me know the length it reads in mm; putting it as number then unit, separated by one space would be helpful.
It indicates 34.0 mm
